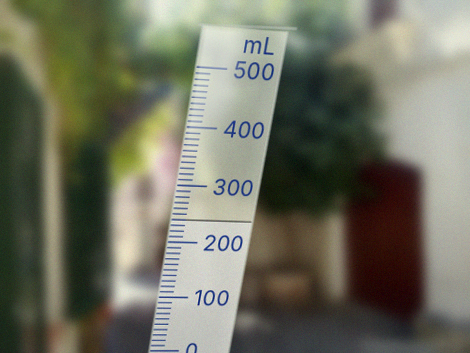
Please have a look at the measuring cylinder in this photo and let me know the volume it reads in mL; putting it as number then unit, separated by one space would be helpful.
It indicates 240 mL
